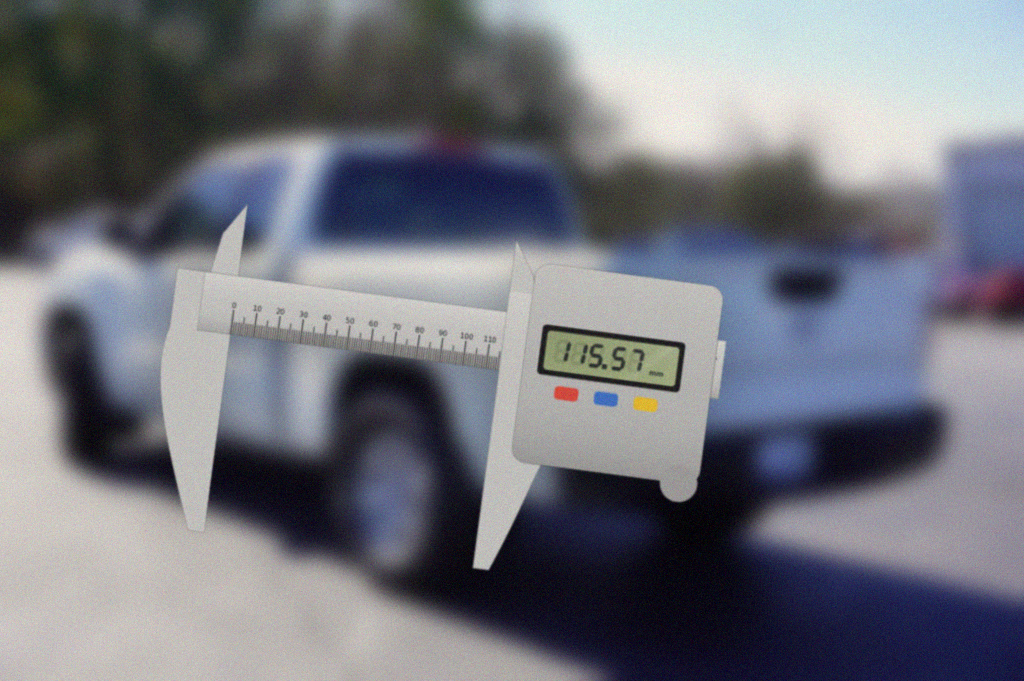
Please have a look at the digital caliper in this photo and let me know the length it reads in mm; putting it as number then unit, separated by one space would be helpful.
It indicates 115.57 mm
